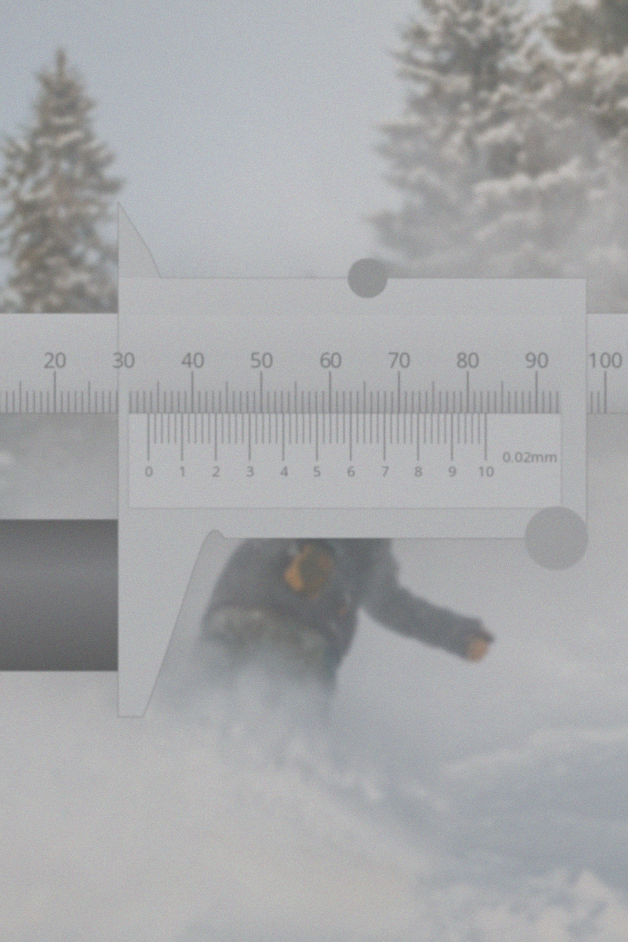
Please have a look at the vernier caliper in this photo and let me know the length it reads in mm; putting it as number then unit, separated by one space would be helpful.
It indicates 33.6 mm
